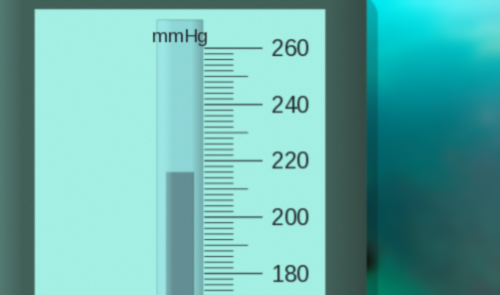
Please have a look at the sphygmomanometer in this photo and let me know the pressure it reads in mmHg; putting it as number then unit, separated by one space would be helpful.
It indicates 216 mmHg
